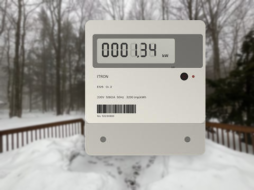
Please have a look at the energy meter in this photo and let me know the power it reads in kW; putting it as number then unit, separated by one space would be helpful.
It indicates 1.34 kW
